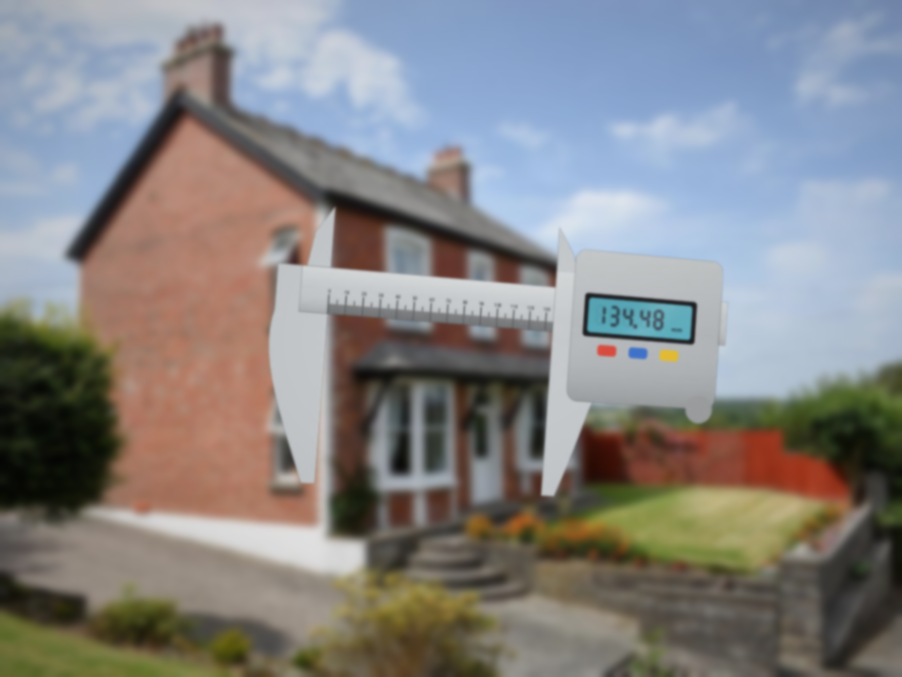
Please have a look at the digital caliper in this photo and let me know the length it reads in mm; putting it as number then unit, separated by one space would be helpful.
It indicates 134.48 mm
